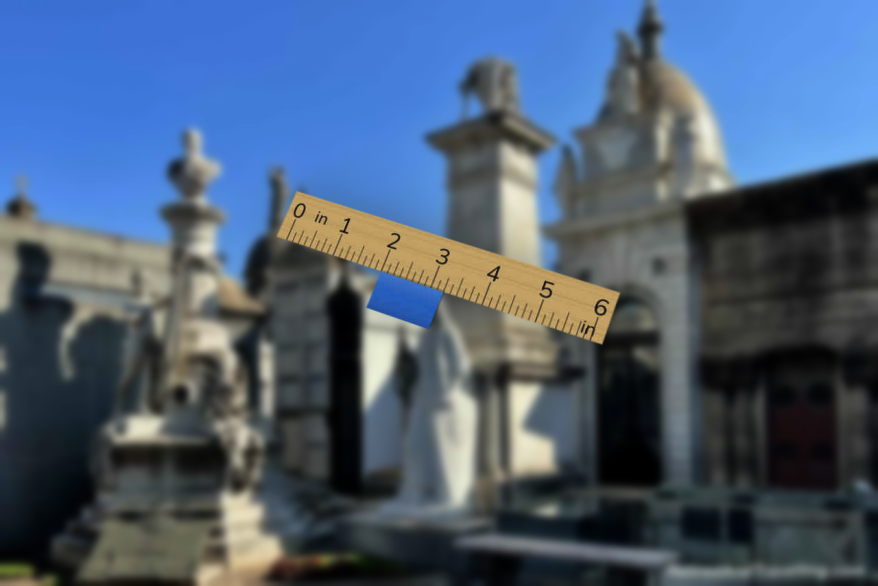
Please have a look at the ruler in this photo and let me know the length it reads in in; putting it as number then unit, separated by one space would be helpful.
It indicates 1.25 in
